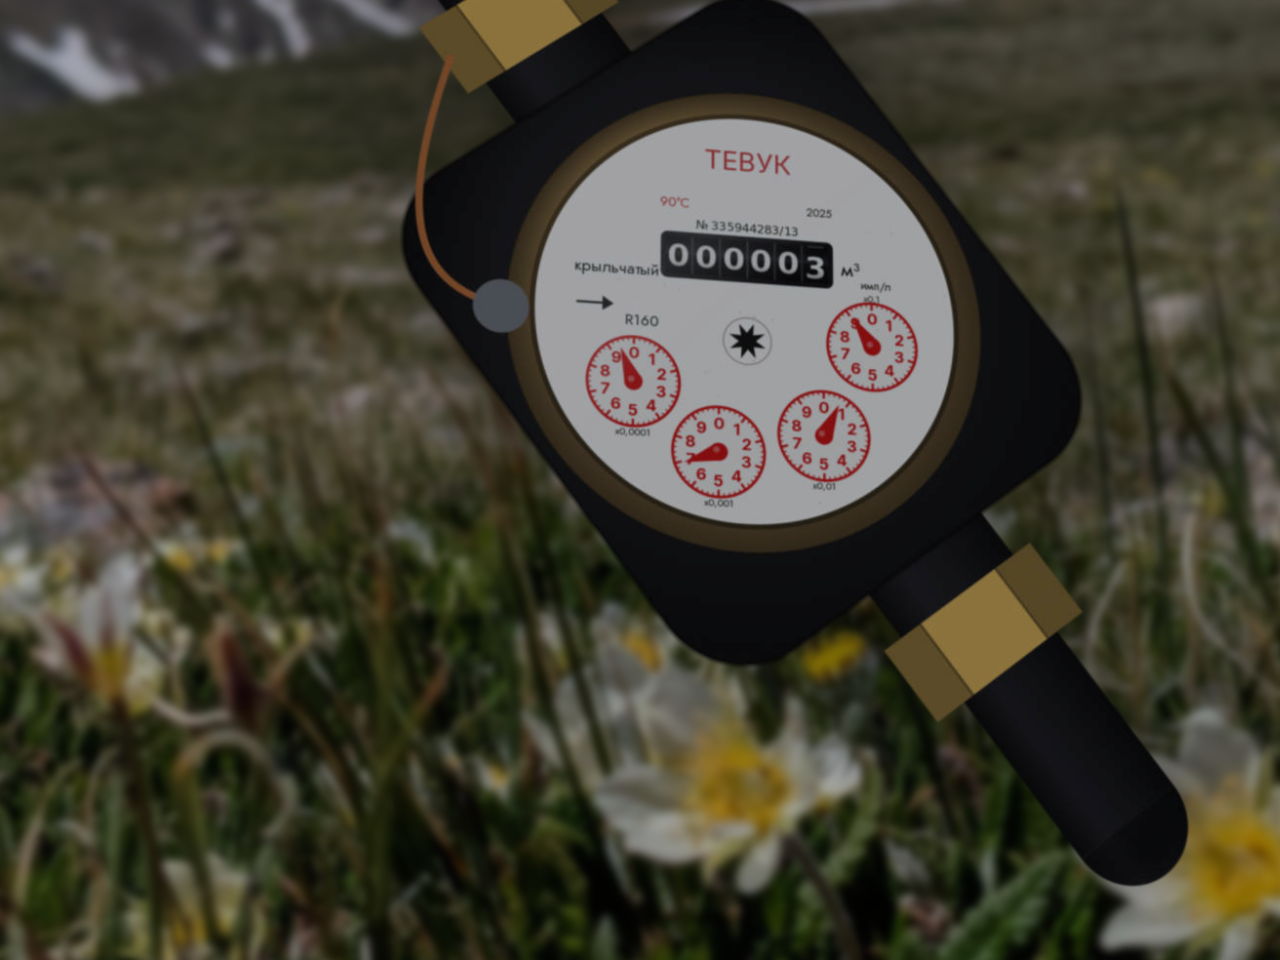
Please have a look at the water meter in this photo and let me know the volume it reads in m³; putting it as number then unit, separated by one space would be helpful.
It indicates 2.9069 m³
